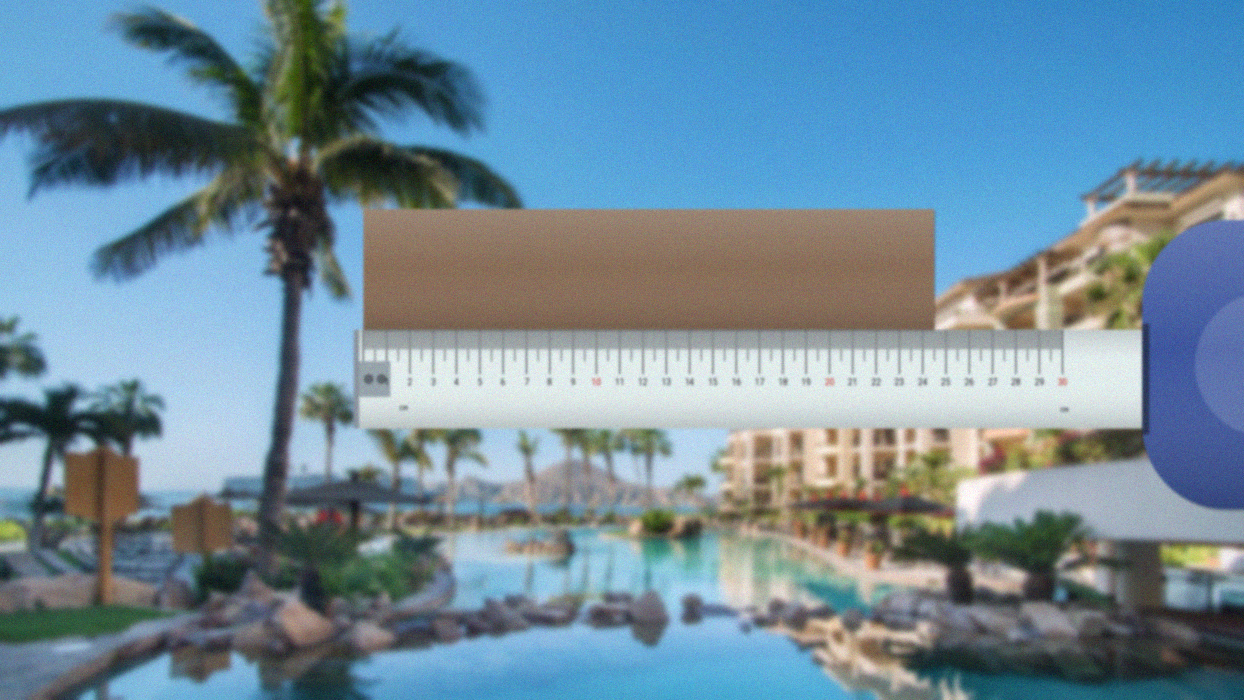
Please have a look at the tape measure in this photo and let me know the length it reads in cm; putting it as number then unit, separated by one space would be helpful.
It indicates 24.5 cm
